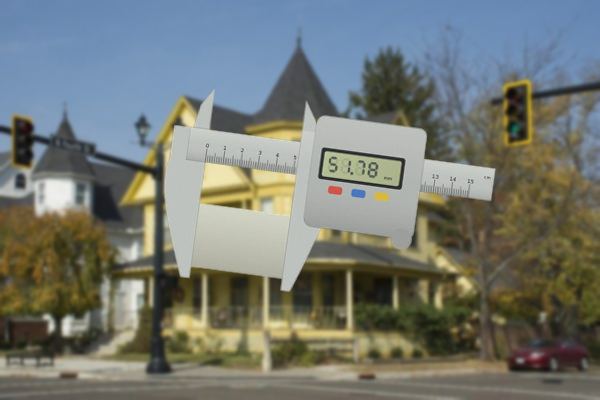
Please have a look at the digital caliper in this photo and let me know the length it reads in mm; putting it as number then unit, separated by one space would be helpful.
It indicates 51.78 mm
